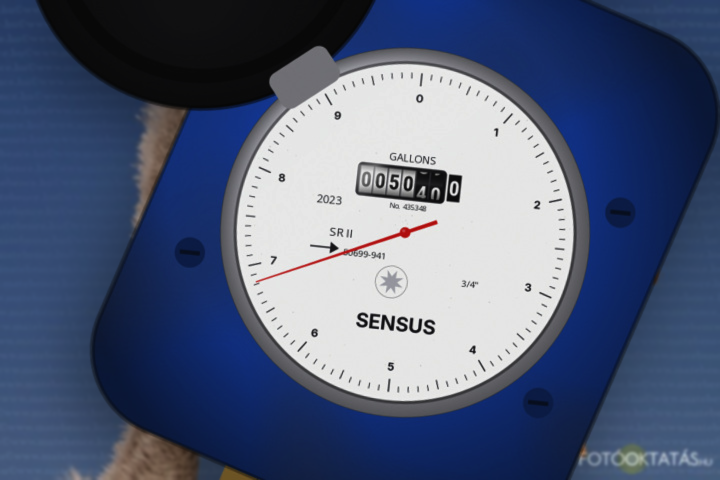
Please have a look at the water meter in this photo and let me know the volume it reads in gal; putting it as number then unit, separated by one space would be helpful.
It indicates 50396.8 gal
